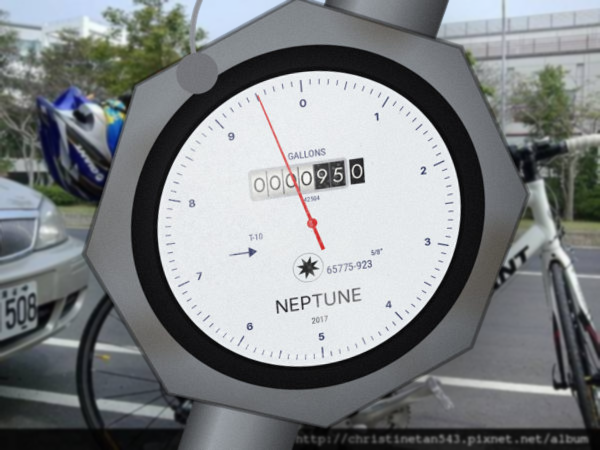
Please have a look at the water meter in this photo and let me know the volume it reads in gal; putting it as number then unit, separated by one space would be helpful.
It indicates 949.5 gal
